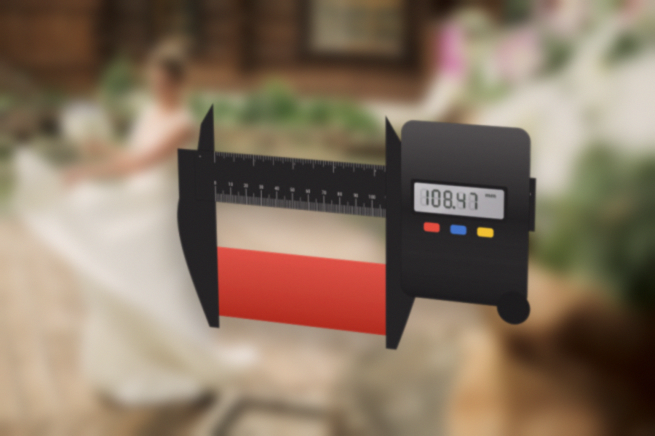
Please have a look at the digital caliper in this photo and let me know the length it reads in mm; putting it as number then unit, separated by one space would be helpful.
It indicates 108.47 mm
